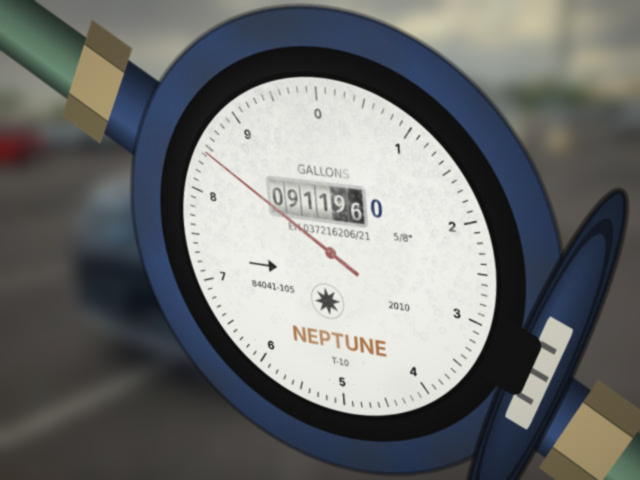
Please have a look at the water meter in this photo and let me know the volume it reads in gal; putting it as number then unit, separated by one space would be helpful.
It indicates 911958.4 gal
